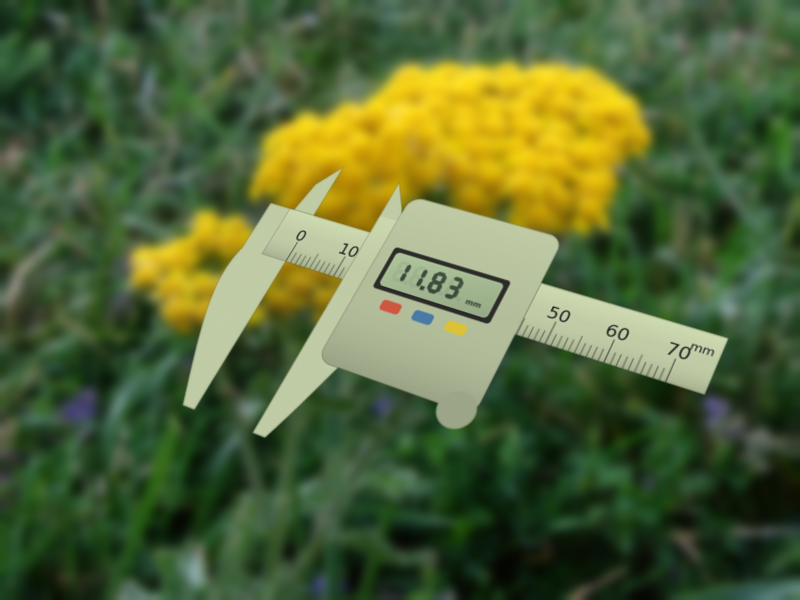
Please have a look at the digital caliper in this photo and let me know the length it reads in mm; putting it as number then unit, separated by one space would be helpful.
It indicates 11.83 mm
